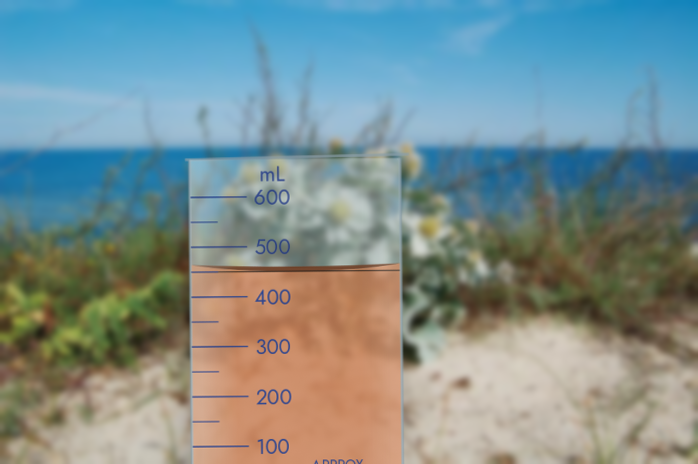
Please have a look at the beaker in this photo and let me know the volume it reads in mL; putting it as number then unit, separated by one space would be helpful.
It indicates 450 mL
